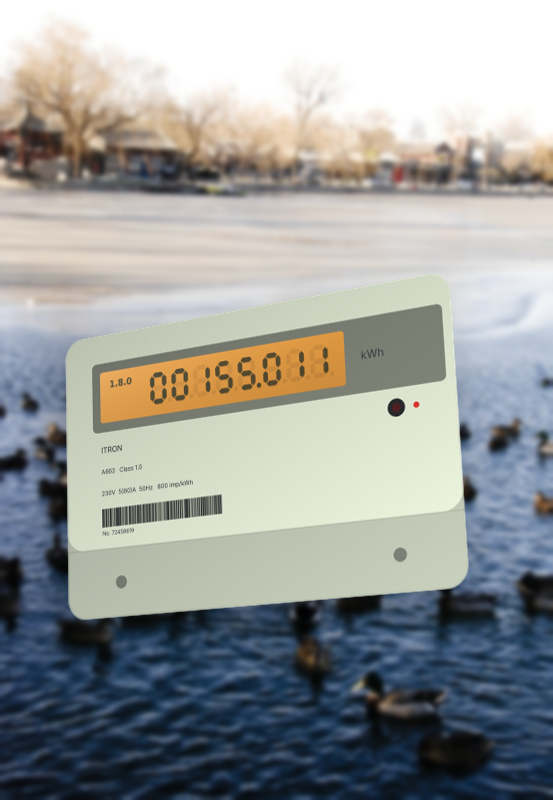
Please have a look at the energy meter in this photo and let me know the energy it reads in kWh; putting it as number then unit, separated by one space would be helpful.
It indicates 155.011 kWh
